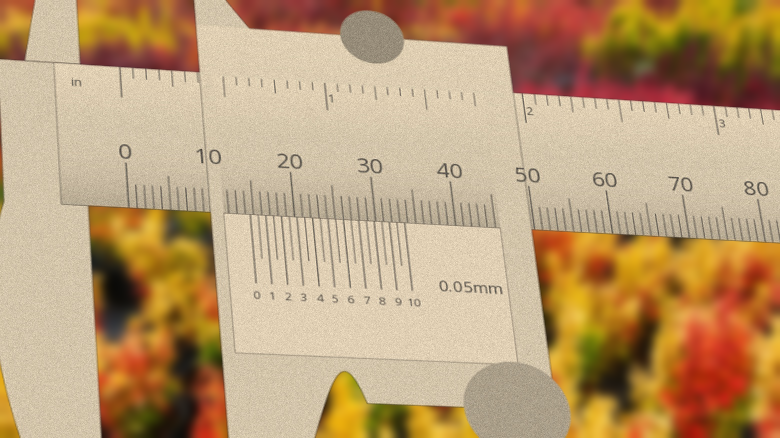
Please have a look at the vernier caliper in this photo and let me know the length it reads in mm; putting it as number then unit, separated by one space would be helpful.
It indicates 14.6 mm
